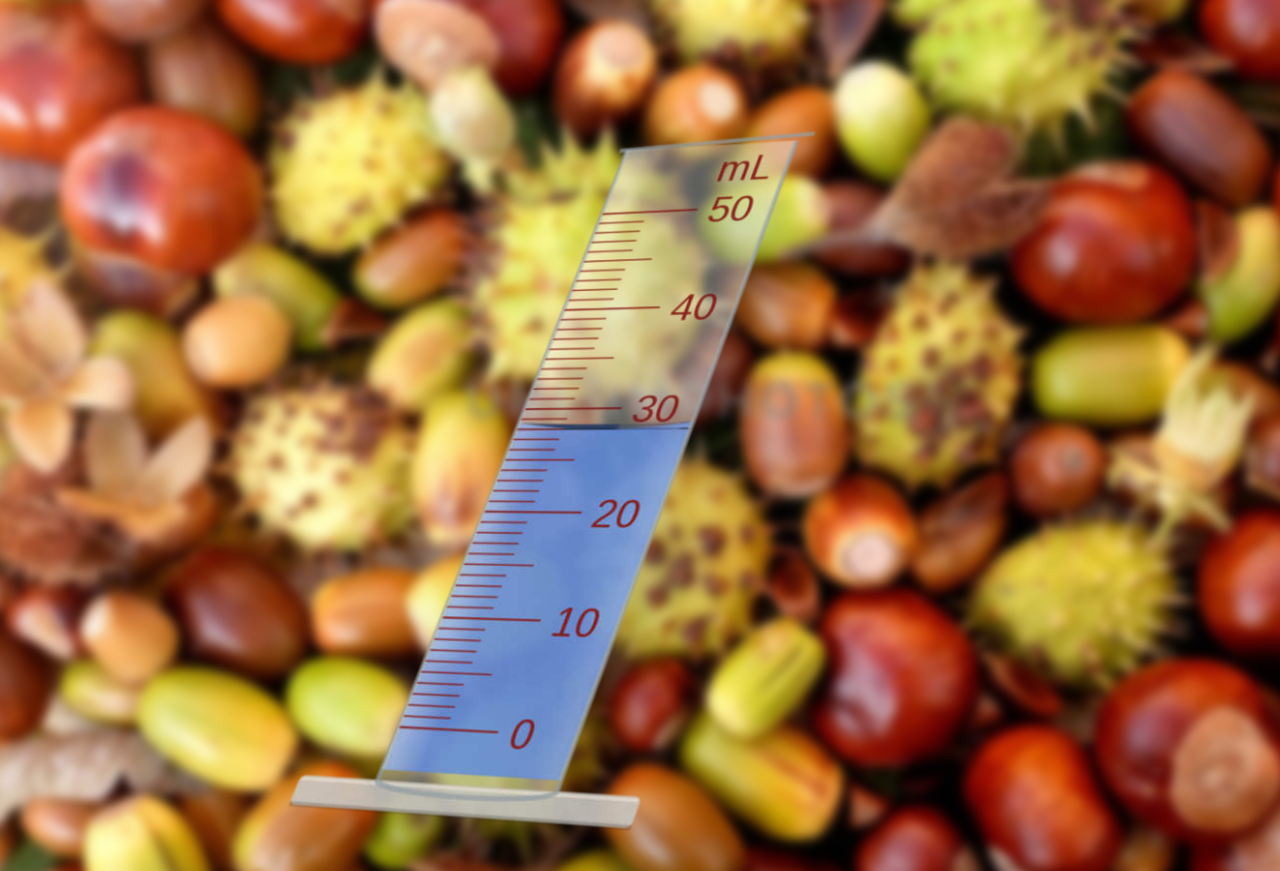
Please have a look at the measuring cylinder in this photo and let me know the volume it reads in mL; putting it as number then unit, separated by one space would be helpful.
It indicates 28 mL
